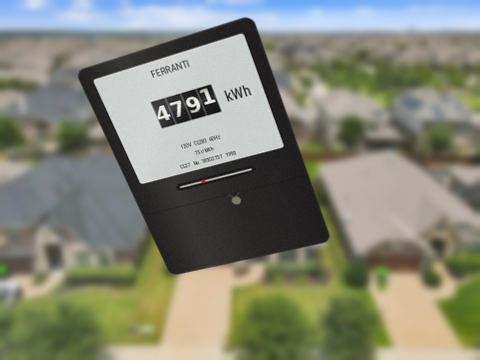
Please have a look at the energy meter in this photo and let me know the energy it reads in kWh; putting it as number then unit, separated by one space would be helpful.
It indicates 4791 kWh
